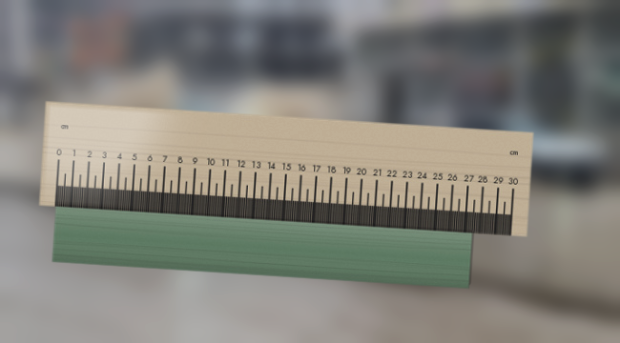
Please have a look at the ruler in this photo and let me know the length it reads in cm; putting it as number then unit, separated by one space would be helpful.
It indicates 27.5 cm
